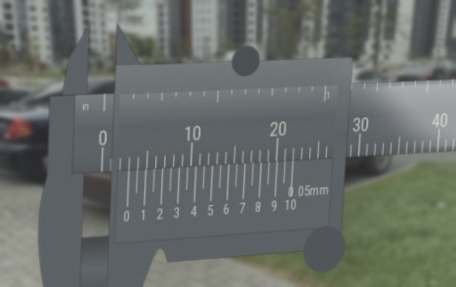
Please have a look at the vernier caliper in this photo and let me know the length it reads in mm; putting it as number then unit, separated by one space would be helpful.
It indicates 3.0 mm
